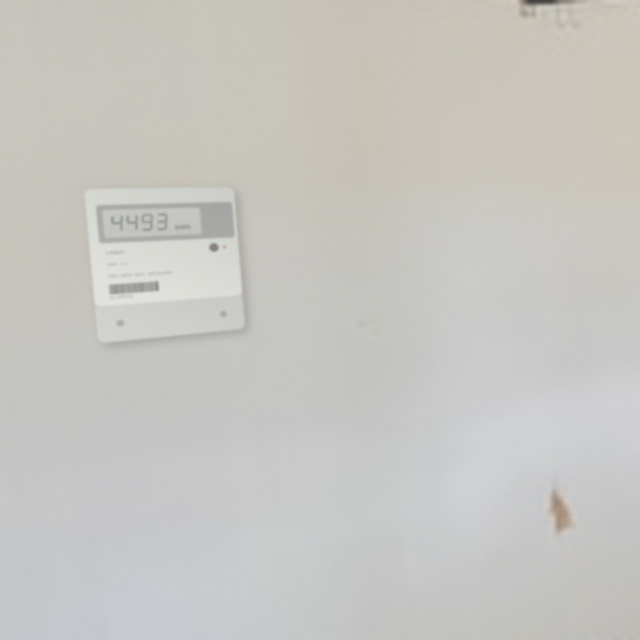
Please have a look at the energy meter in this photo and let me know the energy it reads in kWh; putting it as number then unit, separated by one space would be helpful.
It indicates 4493 kWh
